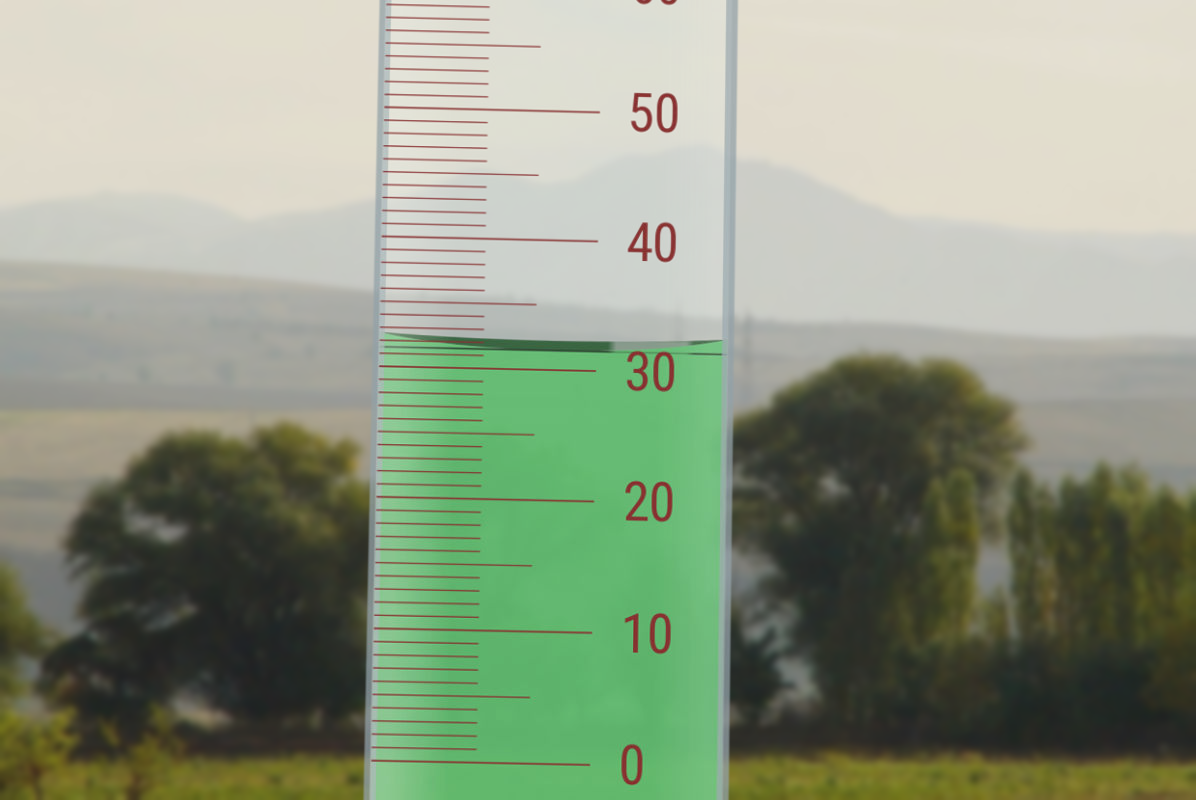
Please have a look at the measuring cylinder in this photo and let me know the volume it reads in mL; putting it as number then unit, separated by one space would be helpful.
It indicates 31.5 mL
